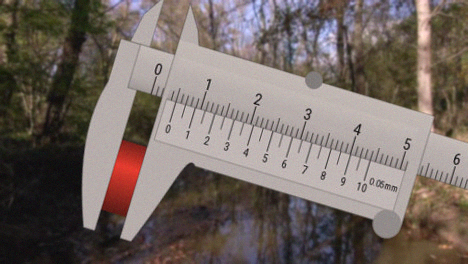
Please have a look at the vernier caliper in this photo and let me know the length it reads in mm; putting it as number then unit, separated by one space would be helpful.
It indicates 5.0 mm
